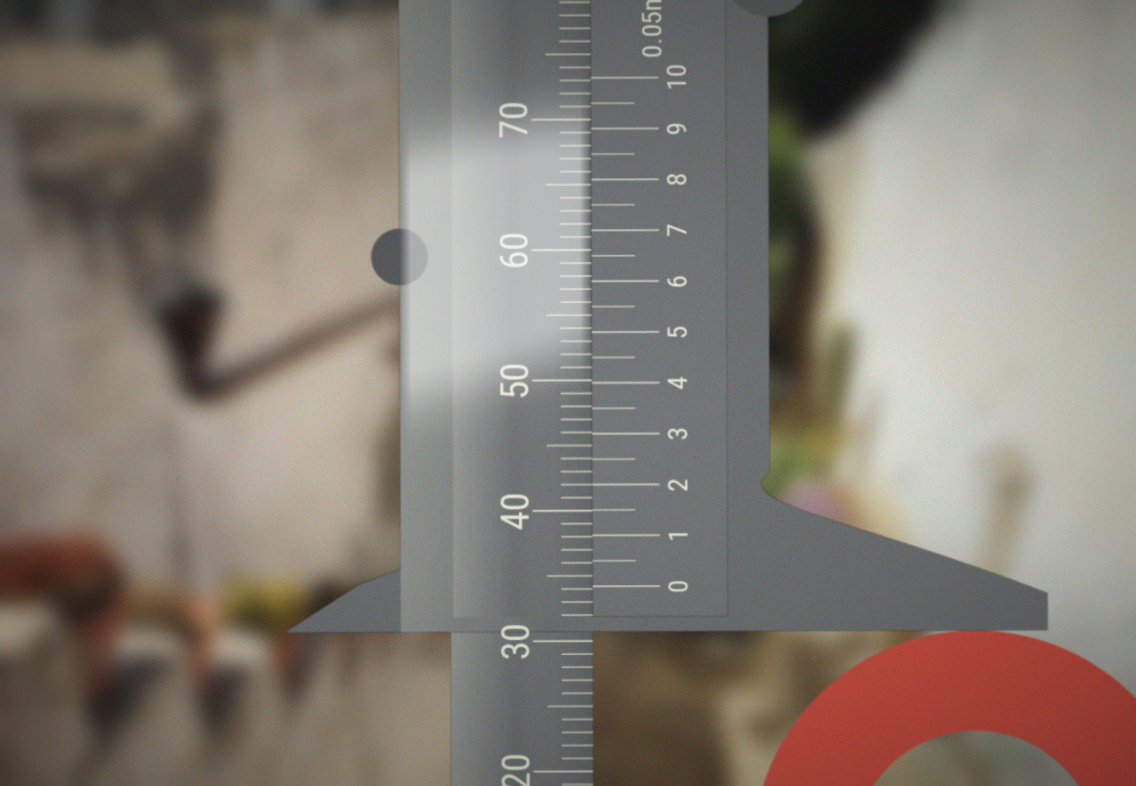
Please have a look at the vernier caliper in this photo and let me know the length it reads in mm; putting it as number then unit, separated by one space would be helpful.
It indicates 34.2 mm
